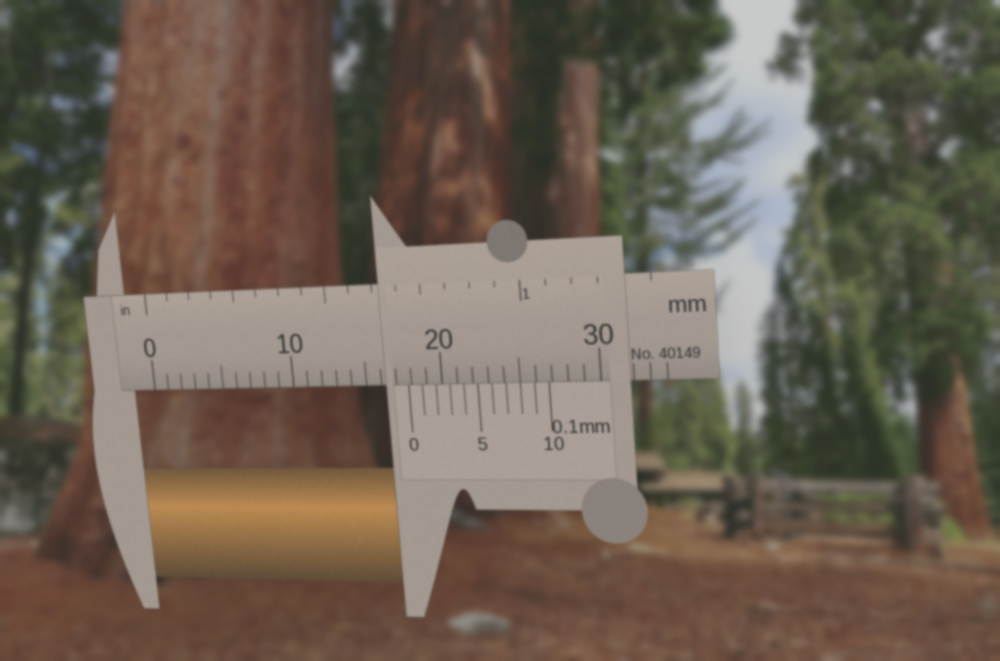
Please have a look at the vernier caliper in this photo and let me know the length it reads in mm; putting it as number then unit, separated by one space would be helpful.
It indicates 17.8 mm
